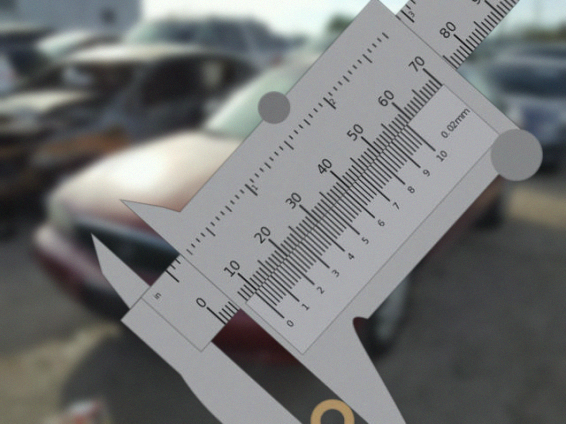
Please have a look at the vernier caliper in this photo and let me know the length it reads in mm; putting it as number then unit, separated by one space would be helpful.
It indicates 9.5 mm
